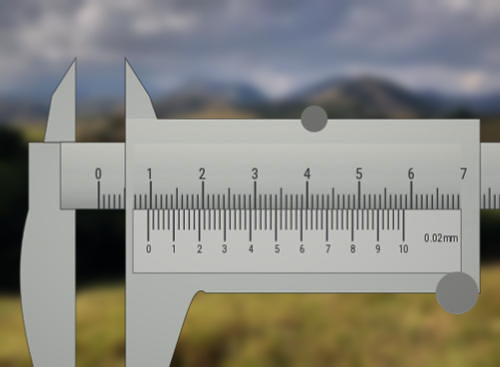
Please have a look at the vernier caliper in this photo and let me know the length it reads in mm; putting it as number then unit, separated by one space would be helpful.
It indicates 9.5 mm
